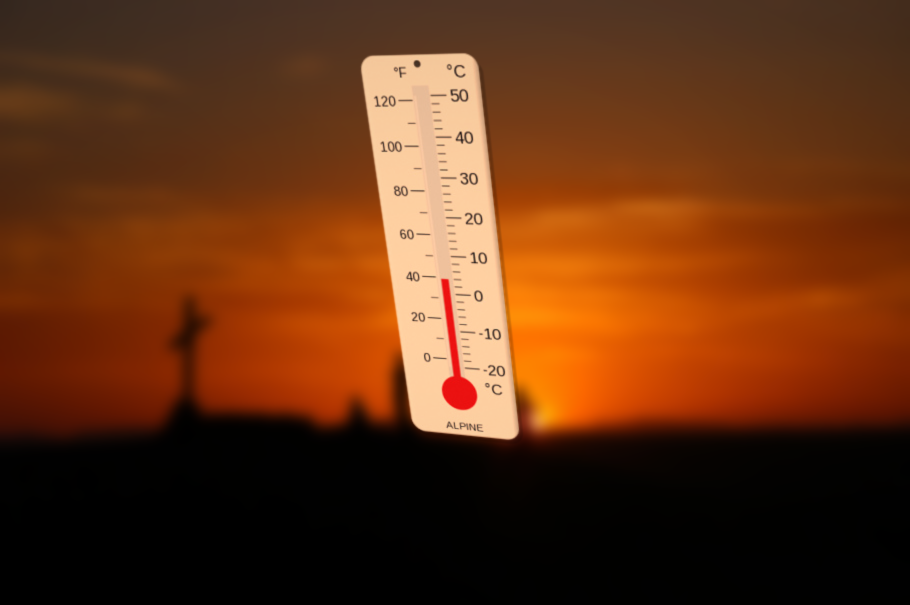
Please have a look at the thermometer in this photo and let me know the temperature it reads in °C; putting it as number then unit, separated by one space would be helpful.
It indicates 4 °C
